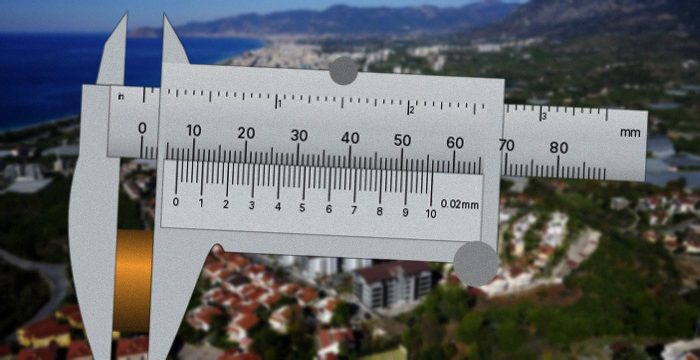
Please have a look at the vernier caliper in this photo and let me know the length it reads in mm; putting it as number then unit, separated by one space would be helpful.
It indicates 7.0 mm
